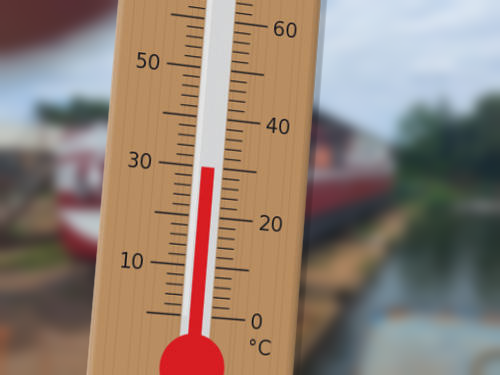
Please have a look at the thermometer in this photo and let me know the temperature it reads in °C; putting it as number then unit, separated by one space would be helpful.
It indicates 30 °C
